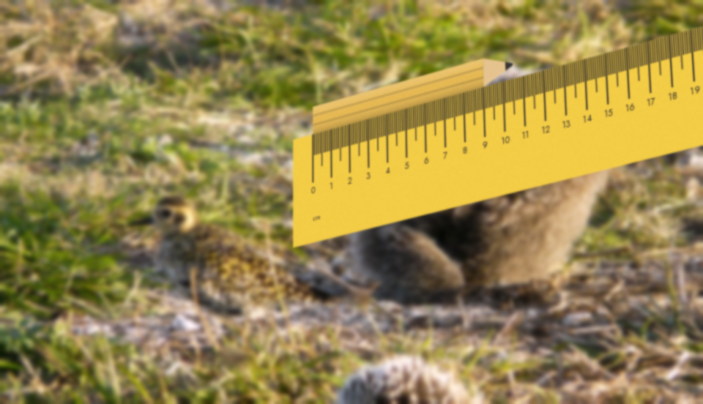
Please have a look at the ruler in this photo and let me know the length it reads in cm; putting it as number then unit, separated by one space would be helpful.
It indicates 10.5 cm
